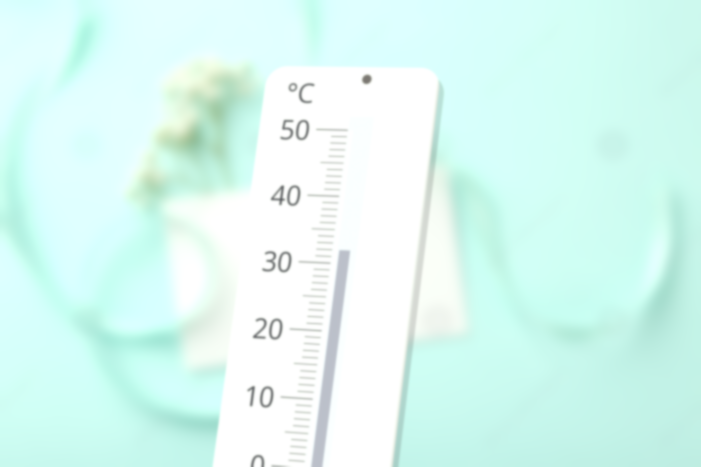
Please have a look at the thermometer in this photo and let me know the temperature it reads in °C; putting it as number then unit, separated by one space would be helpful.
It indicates 32 °C
